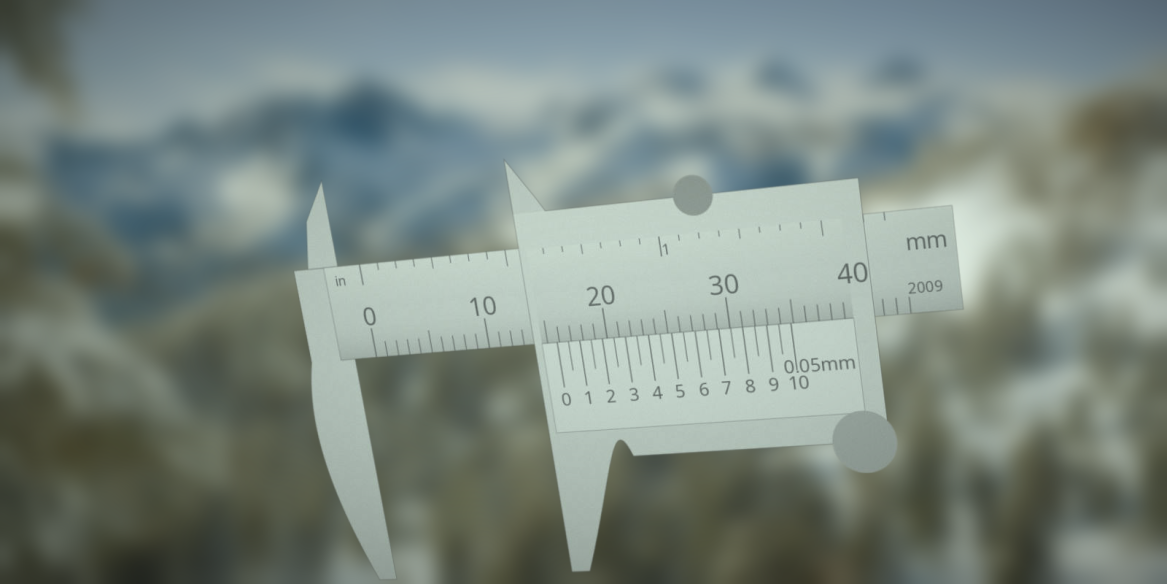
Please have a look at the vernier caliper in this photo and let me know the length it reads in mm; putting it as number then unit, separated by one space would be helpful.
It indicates 15.8 mm
